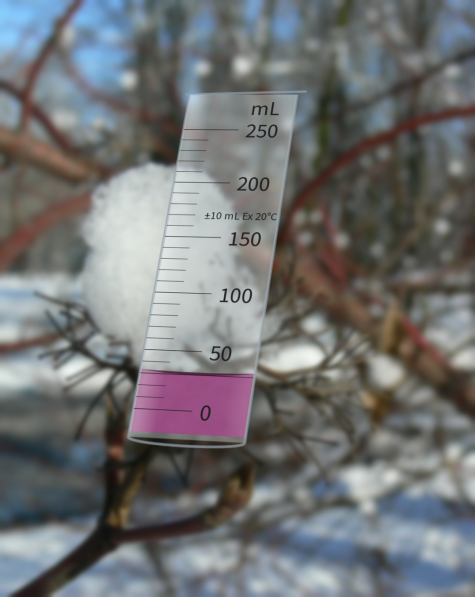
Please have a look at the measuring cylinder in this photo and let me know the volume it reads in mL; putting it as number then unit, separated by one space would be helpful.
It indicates 30 mL
